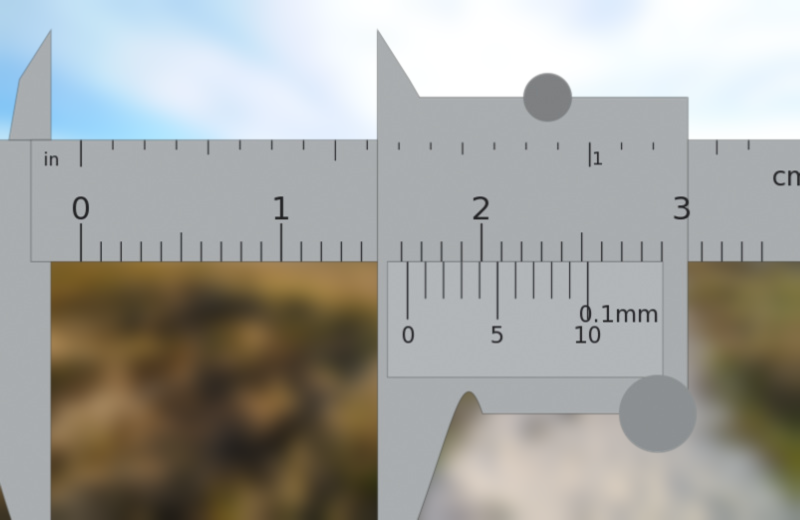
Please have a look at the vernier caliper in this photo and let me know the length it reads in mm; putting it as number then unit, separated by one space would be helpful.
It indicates 16.3 mm
